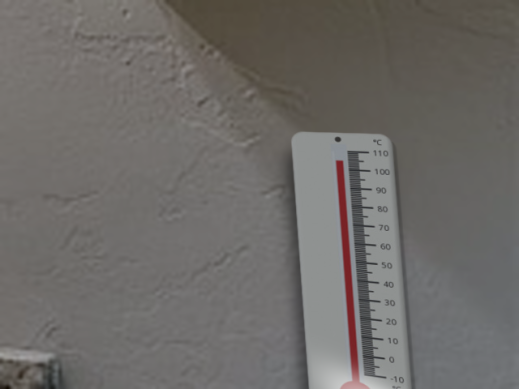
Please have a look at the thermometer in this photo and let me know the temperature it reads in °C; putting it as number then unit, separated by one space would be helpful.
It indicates 105 °C
